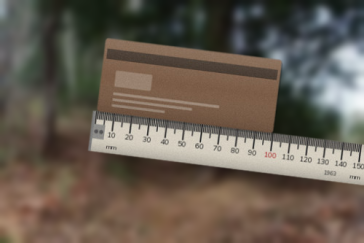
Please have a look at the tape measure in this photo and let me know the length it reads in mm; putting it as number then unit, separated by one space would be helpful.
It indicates 100 mm
